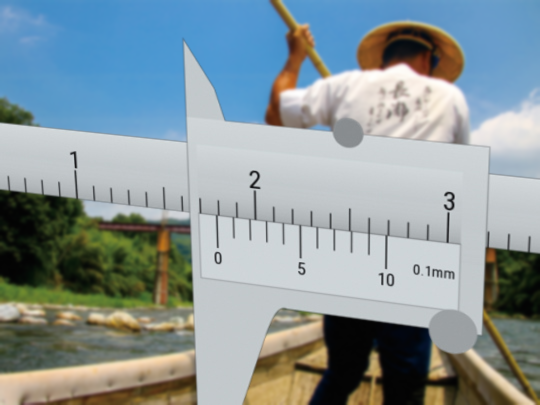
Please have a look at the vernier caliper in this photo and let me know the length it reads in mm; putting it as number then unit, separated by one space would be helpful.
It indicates 17.9 mm
